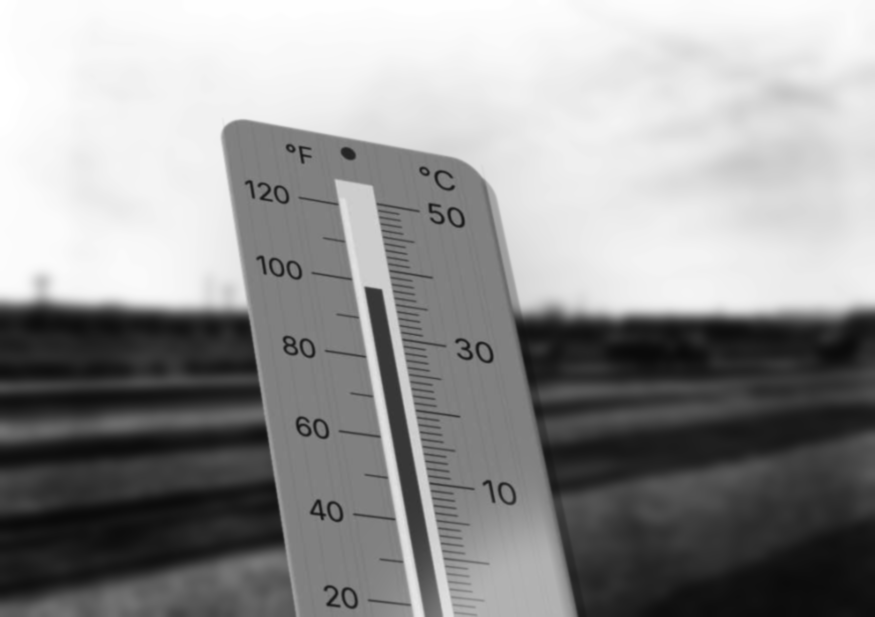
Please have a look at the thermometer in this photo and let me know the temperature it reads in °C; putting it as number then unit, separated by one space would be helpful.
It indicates 37 °C
